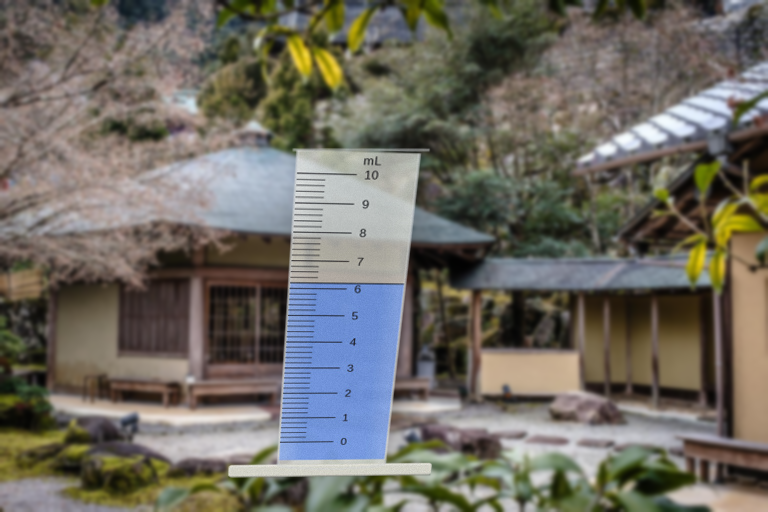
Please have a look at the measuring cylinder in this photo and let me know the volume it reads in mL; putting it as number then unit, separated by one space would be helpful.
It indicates 6.2 mL
